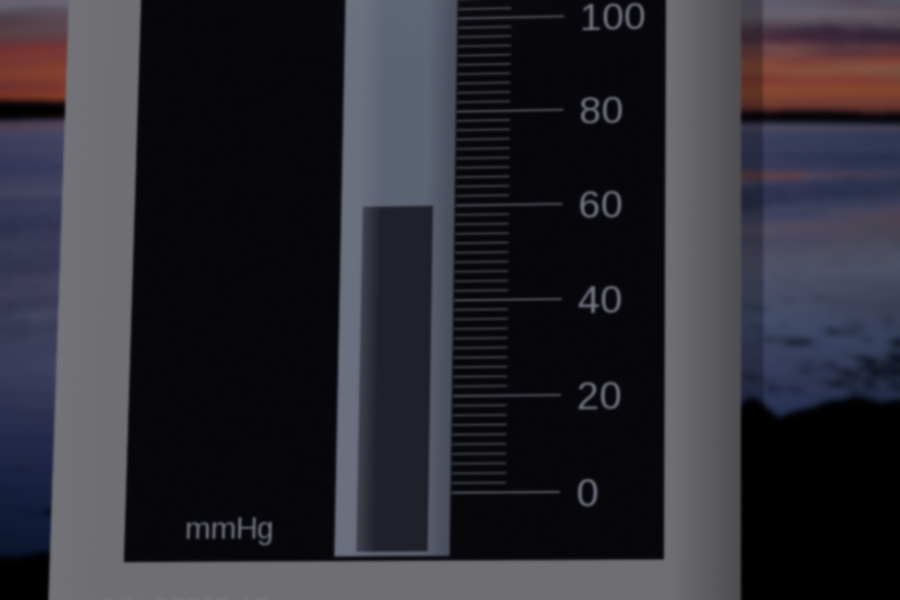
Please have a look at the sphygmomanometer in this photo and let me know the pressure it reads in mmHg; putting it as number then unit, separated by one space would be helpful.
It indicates 60 mmHg
